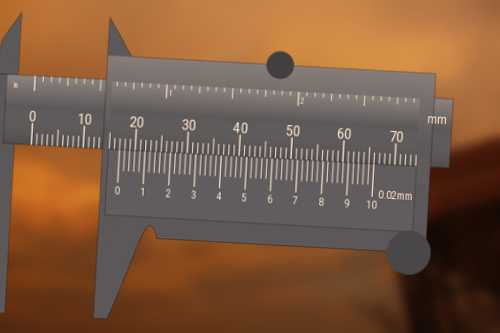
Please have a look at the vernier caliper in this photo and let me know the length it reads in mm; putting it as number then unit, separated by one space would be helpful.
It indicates 17.0 mm
